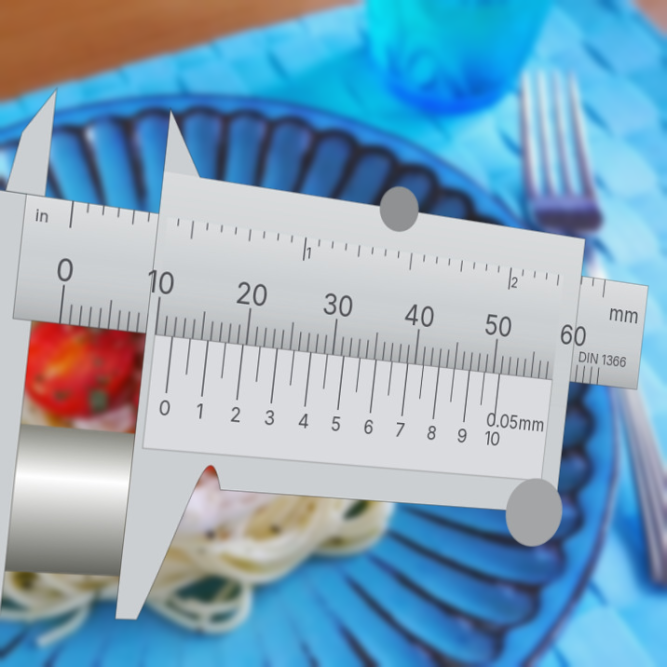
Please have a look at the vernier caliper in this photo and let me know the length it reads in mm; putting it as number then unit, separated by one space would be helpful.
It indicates 11.8 mm
